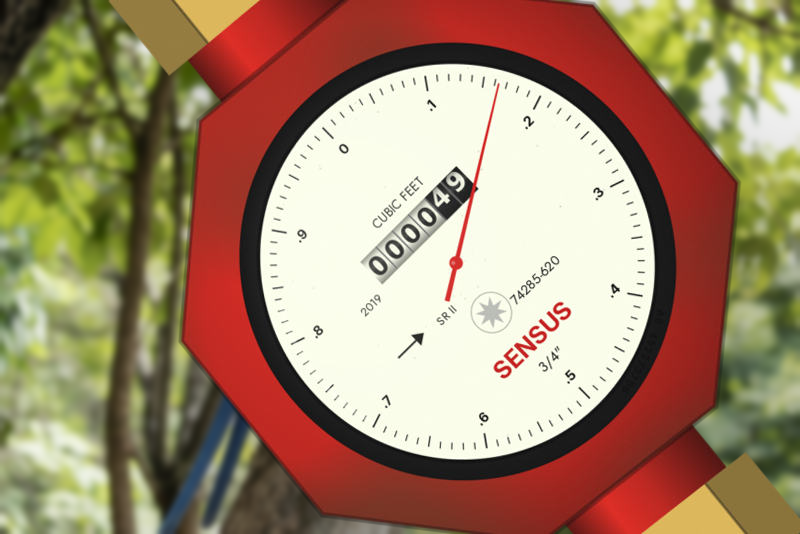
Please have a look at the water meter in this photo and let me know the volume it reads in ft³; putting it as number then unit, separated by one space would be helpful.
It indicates 49.16 ft³
